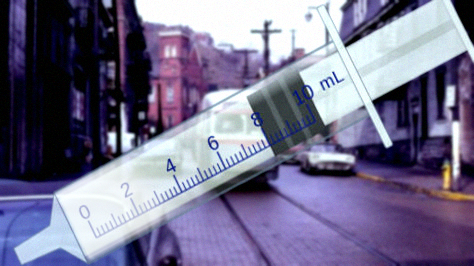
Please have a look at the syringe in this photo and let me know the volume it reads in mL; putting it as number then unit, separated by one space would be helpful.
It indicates 8 mL
